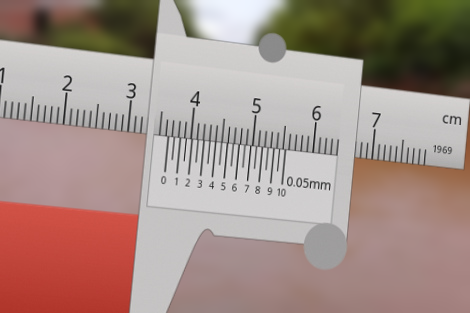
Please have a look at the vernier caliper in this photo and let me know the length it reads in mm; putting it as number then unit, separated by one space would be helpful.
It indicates 36.4 mm
